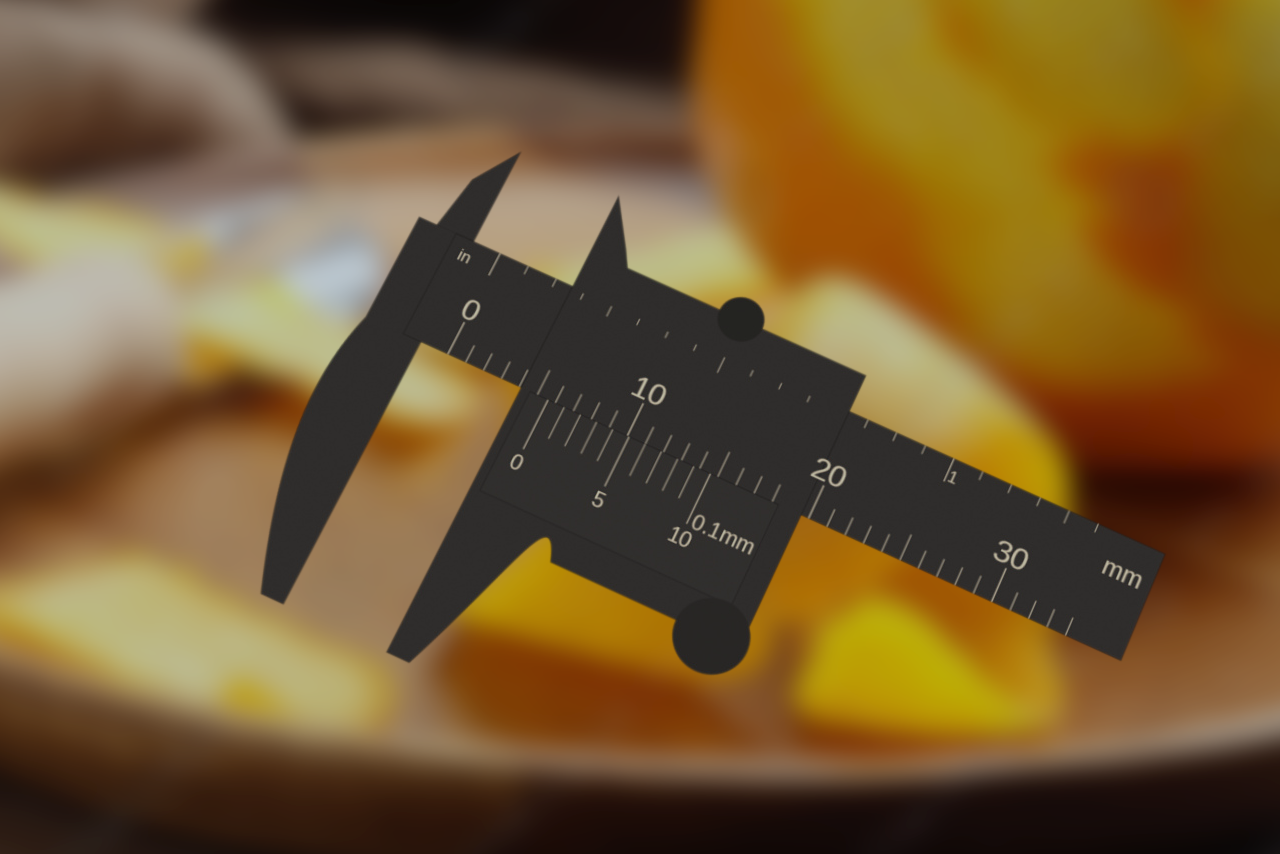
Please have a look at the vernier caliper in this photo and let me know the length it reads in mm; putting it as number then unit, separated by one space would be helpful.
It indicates 5.6 mm
